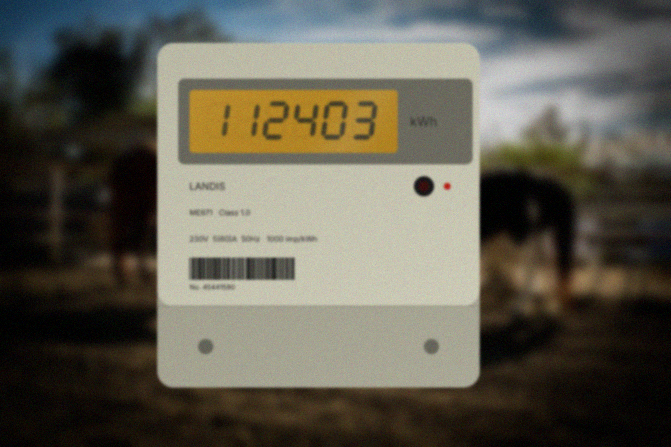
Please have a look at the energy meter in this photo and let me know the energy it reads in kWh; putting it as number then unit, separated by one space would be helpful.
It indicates 112403 kWh
